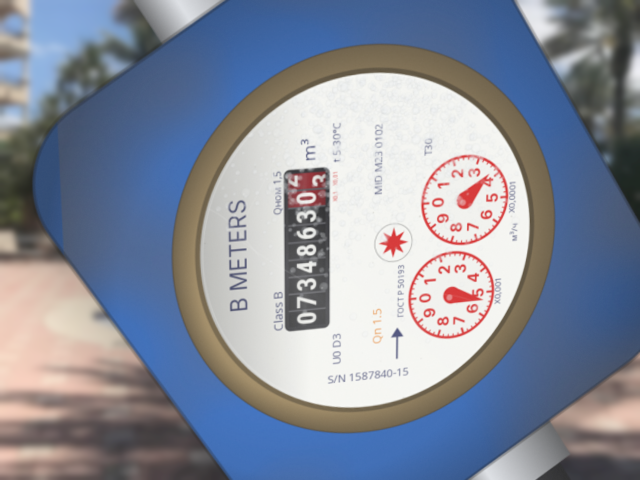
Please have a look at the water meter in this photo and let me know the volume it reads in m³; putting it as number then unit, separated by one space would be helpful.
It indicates 734863.0253 m³
